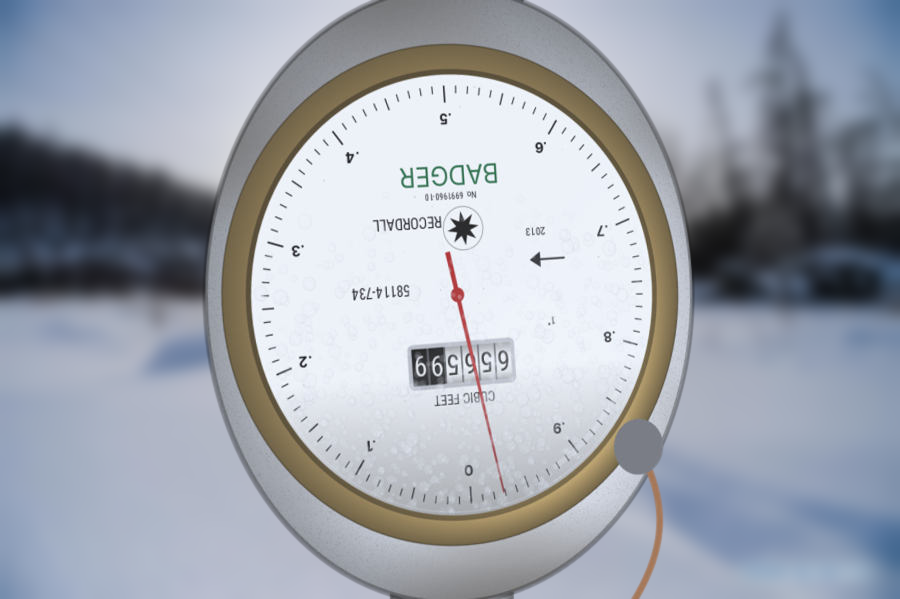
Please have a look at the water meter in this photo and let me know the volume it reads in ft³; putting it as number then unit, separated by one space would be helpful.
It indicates 656598.97 ft³
